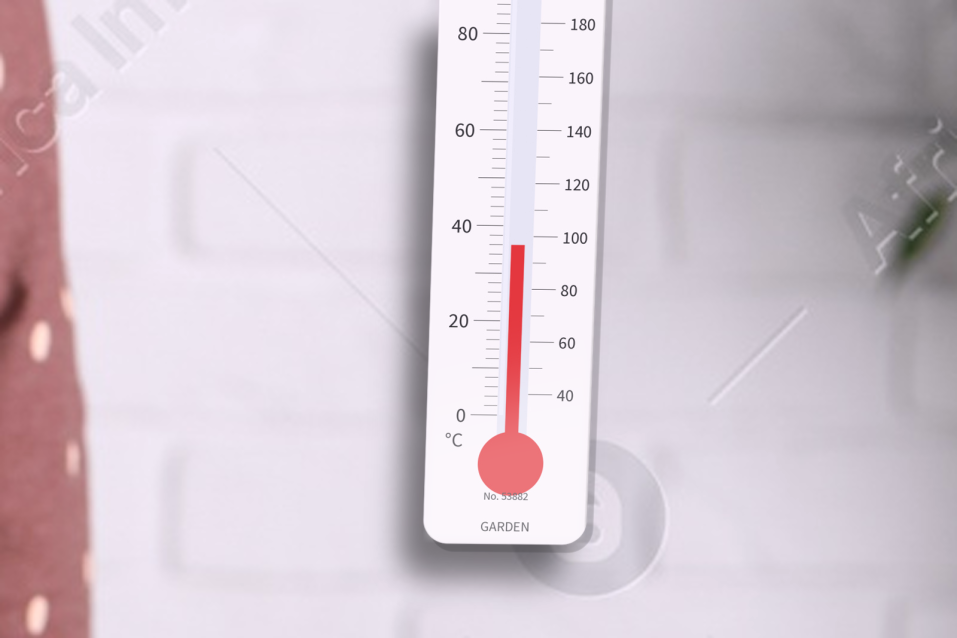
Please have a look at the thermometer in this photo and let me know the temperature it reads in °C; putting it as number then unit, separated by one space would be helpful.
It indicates 36 °C
